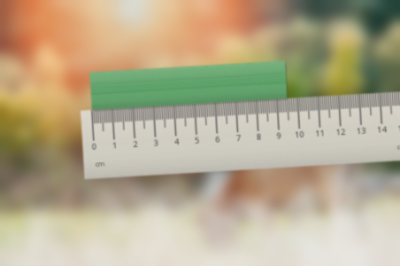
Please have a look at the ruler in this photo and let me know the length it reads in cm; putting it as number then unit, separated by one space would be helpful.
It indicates 9.5 cm
